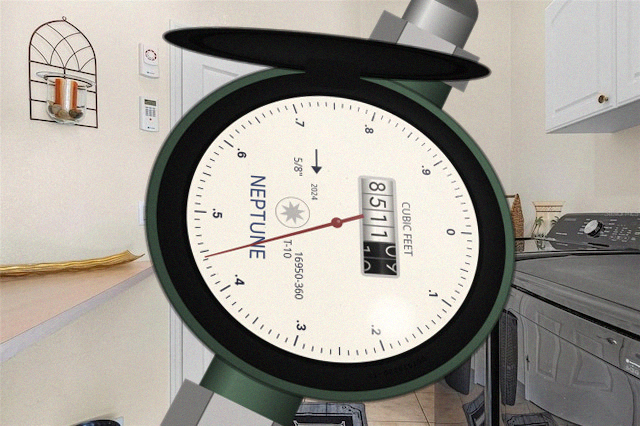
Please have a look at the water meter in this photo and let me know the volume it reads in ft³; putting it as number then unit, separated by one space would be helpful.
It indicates 851109.44 ft³
